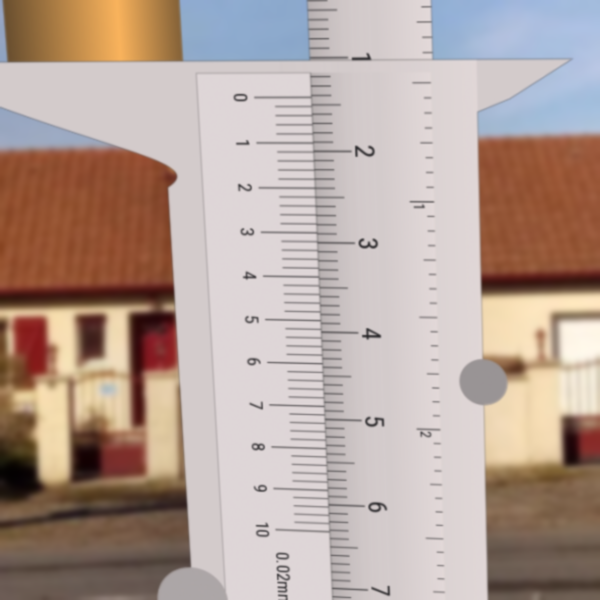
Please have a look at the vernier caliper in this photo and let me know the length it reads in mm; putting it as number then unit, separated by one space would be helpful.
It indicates 14.2 mm
